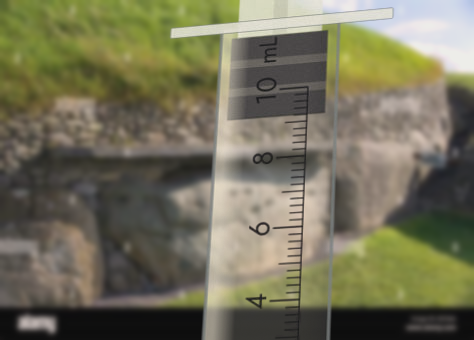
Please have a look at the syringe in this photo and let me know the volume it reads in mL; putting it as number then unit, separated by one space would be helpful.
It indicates 9.2 mL
